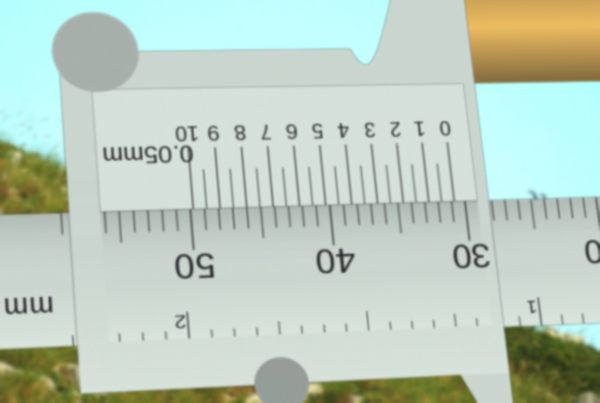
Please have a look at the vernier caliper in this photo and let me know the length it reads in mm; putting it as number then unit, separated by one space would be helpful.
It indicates 30.8 mm
